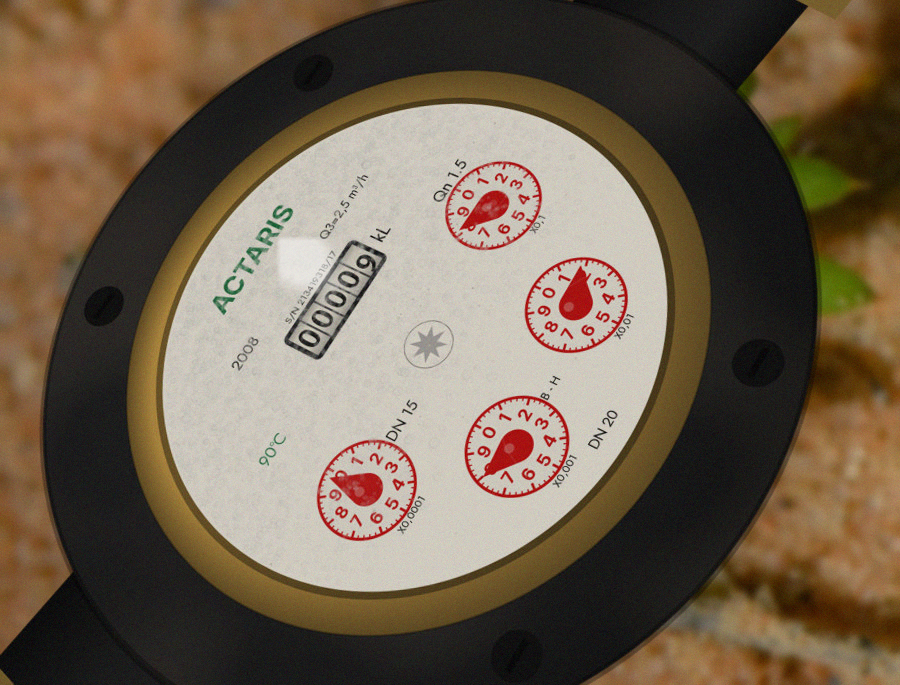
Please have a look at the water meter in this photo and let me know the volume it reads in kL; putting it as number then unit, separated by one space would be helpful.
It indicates 8.8179 kL
